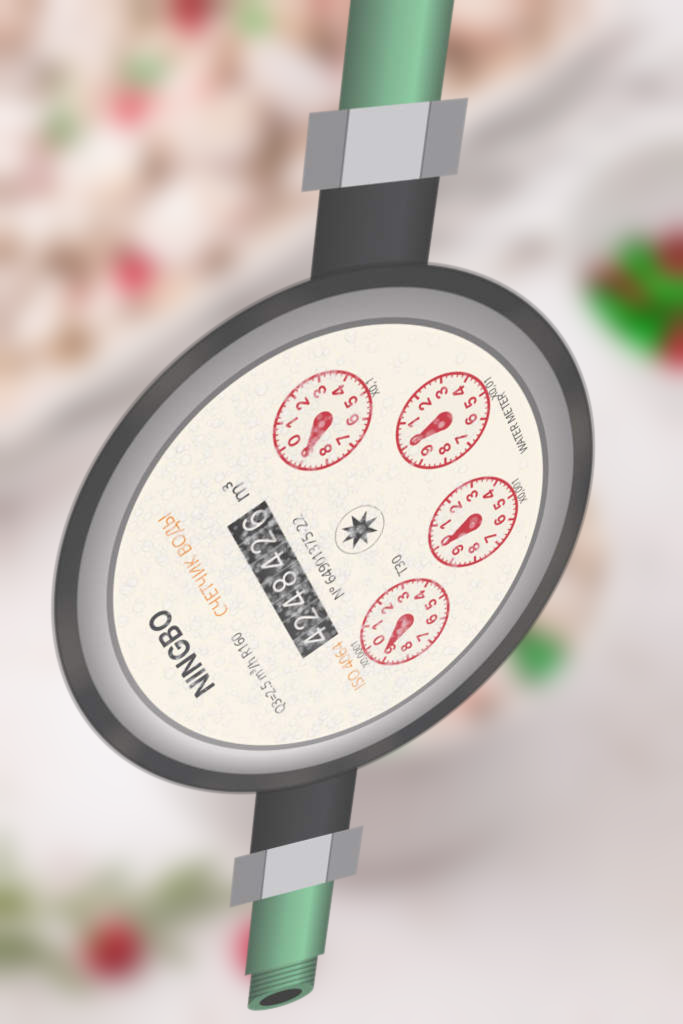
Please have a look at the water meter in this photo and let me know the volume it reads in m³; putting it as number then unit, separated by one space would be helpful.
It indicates 4248425.8999 m³
